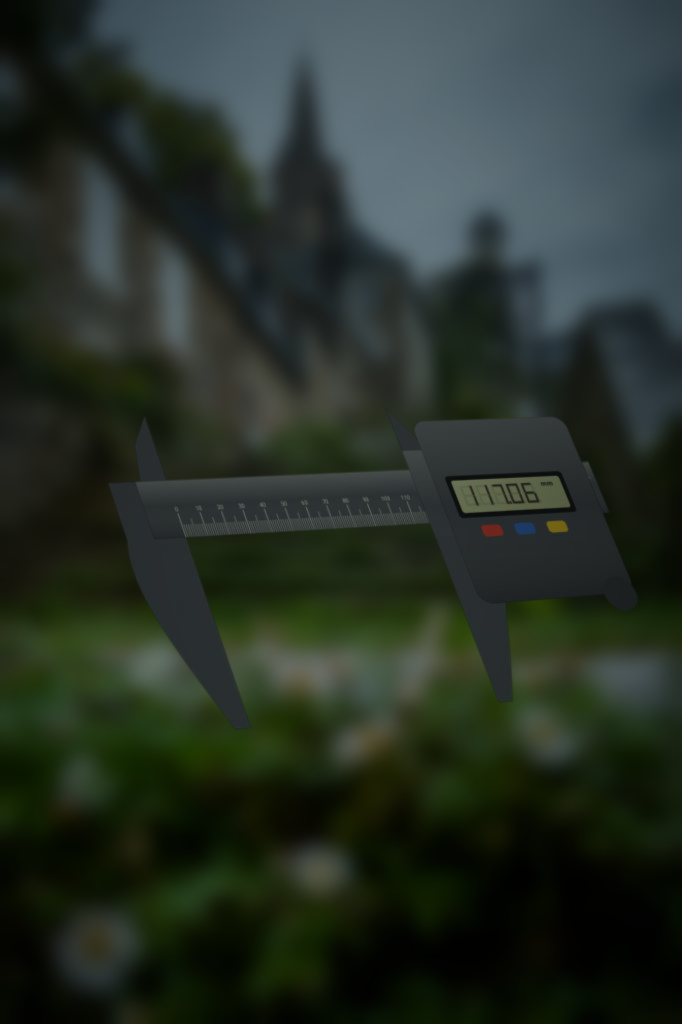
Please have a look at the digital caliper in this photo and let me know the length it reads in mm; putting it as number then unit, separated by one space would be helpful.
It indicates 117.06 mm
